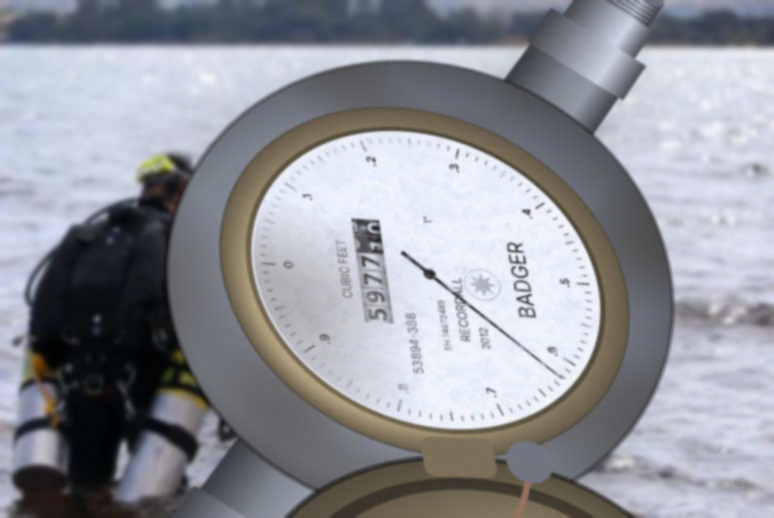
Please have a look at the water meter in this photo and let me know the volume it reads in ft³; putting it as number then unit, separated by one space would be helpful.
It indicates 597709.62 ft³
